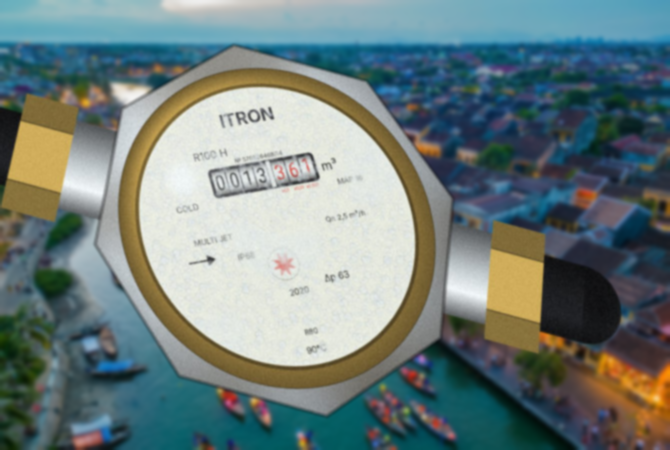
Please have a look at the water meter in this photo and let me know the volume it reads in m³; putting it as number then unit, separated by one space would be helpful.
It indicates 13.361 m³
